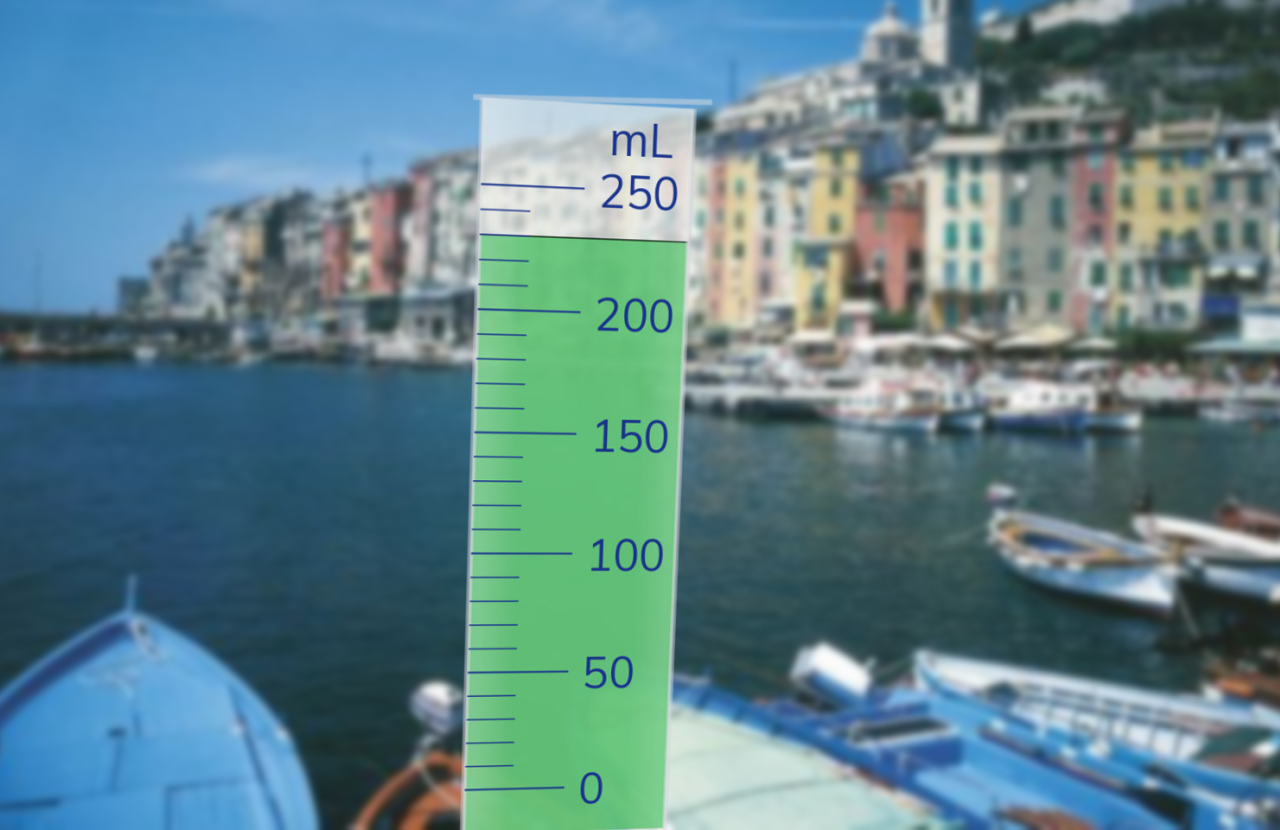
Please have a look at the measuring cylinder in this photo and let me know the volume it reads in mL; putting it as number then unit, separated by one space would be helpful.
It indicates 230 mL
